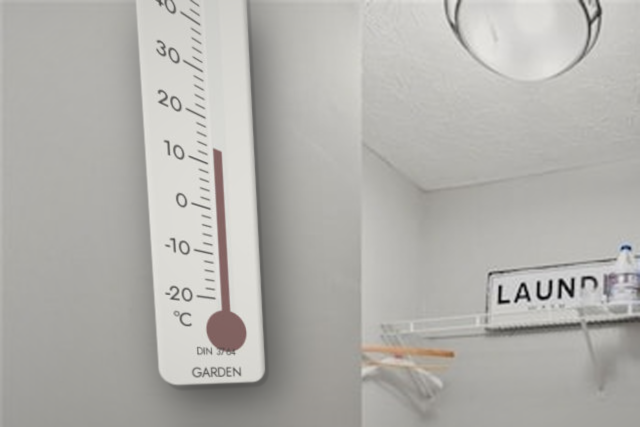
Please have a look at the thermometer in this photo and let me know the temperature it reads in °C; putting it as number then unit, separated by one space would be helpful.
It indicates 14 °C
